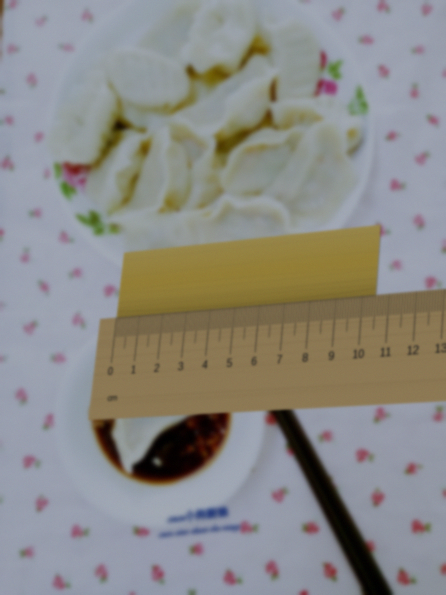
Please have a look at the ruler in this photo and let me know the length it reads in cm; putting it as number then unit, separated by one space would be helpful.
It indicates 10.5 cm
